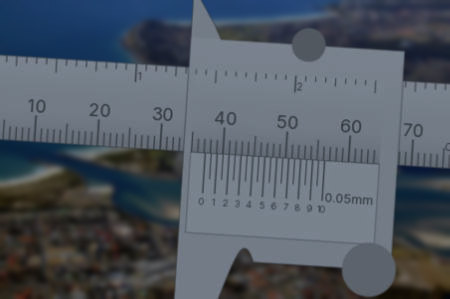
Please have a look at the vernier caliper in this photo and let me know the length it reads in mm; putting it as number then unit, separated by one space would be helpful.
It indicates 37.2 mm
